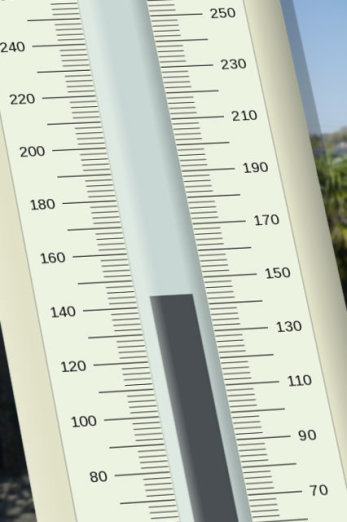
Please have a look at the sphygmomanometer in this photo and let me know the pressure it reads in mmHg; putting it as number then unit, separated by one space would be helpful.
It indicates 144 mmHg
